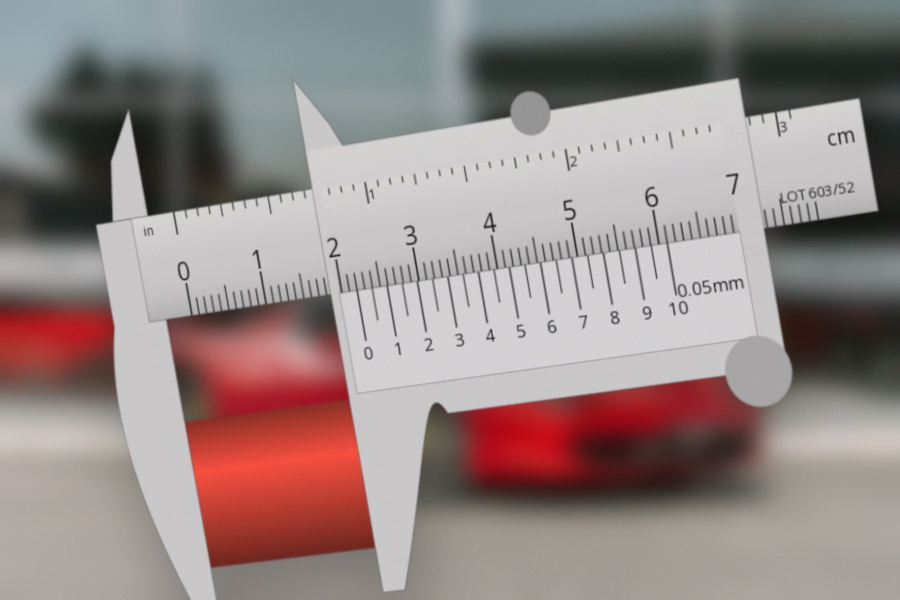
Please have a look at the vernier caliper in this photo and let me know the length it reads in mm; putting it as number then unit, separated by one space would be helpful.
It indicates 22.0 mm
